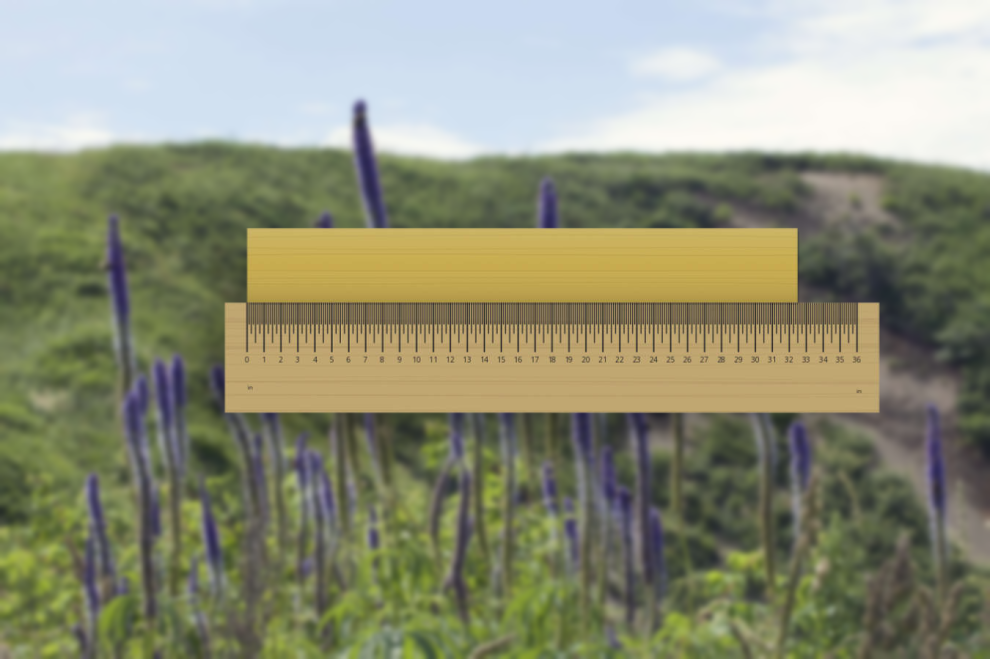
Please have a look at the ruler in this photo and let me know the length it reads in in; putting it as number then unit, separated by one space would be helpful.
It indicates 32.5 in
